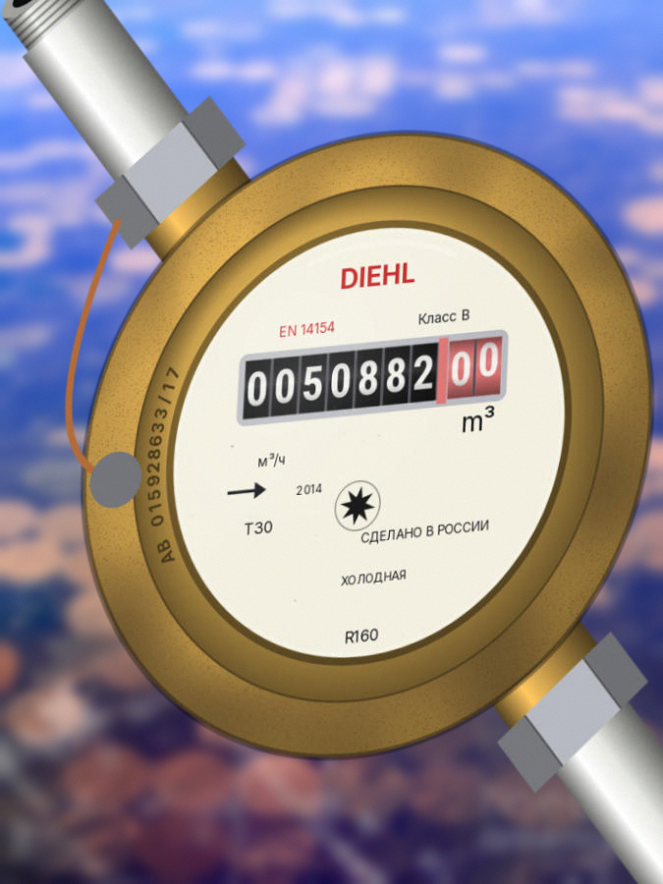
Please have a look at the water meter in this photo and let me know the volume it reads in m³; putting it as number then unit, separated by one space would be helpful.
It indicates 50882.00 m³
